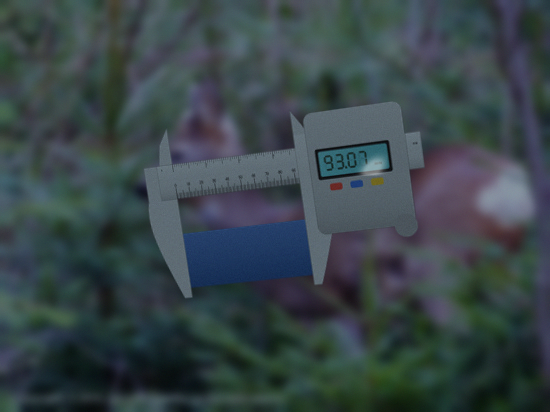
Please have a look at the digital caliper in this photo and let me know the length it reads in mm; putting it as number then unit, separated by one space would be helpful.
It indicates 93.07 mm
